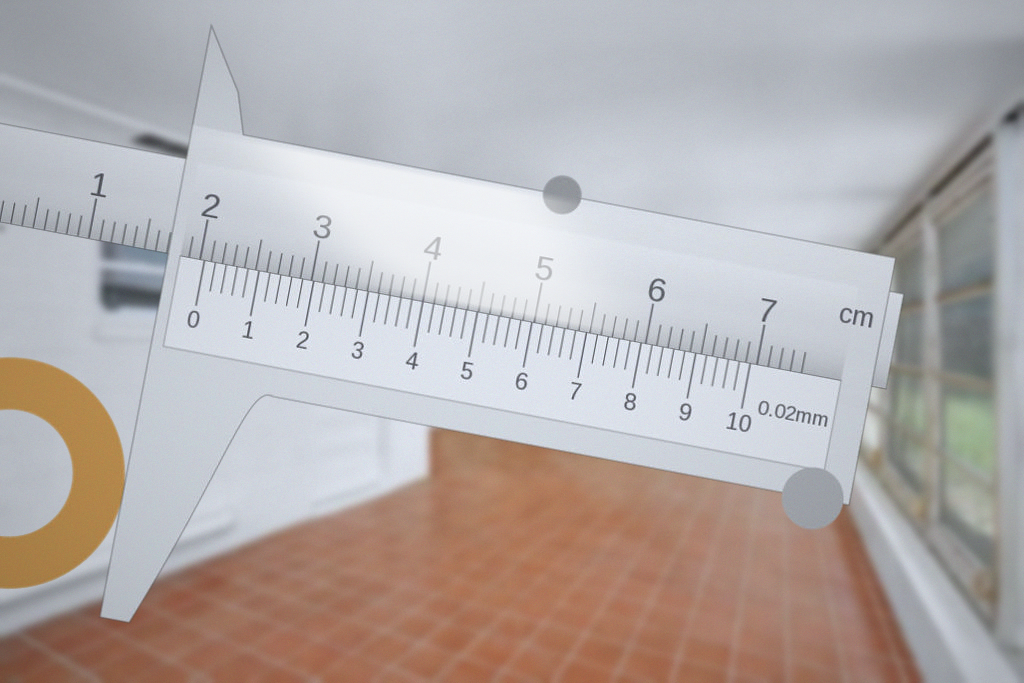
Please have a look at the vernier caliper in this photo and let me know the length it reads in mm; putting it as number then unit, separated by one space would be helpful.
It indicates 20.4 mm
